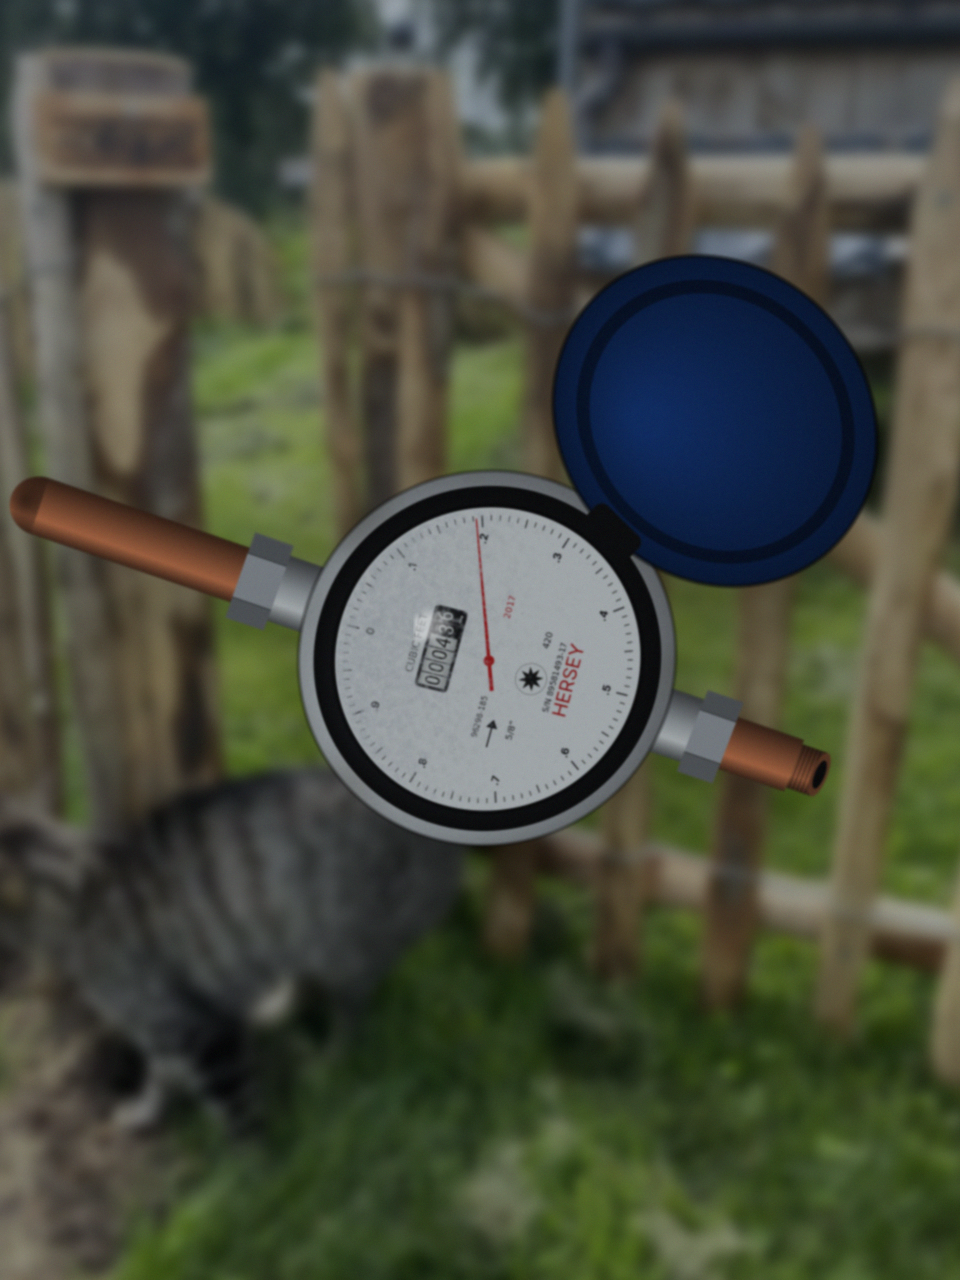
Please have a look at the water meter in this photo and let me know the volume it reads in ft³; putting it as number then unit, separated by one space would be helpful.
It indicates 436.19 ft³
